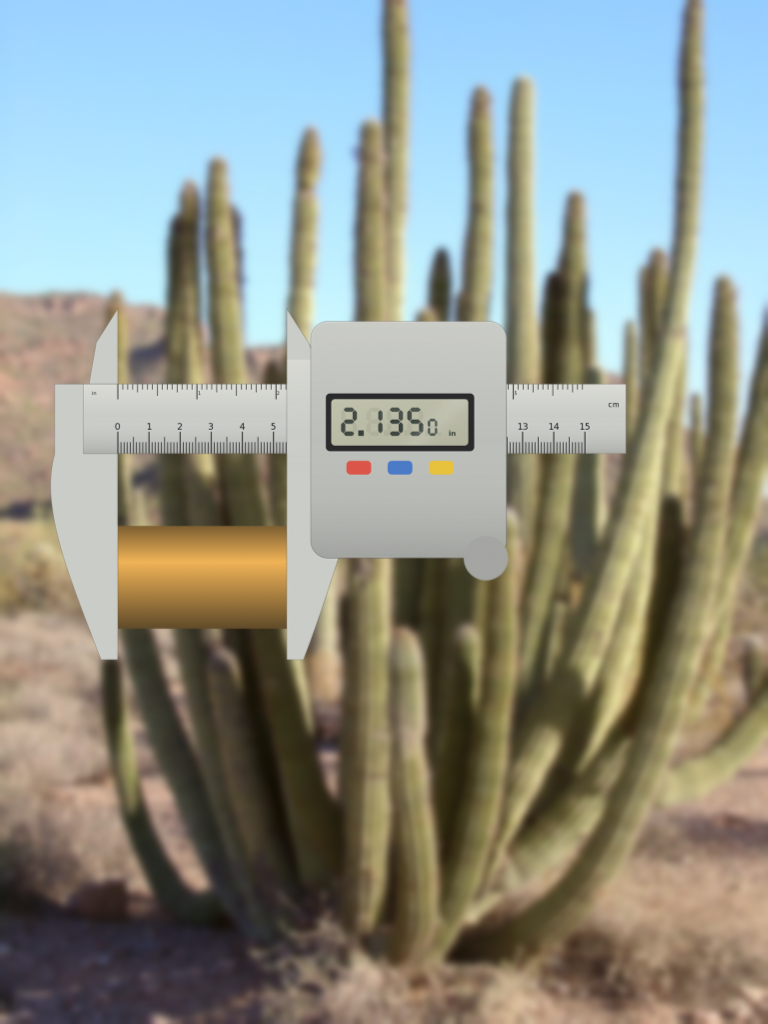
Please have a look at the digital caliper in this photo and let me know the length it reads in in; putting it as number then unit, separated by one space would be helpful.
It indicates 2.1350 in
